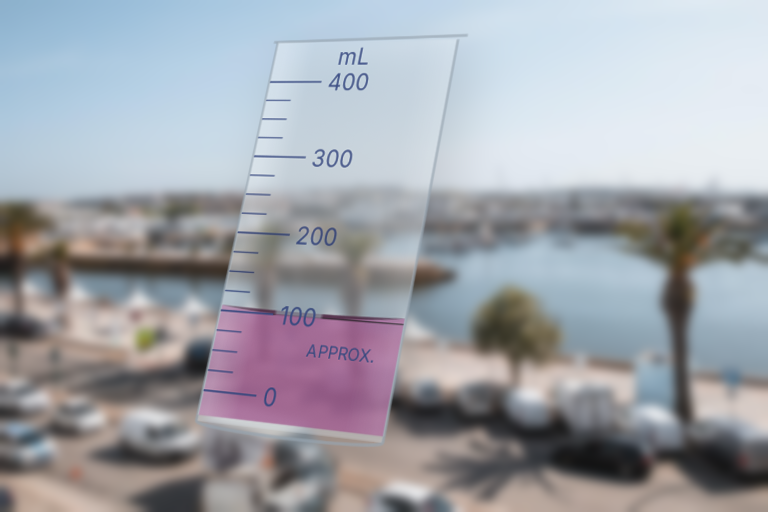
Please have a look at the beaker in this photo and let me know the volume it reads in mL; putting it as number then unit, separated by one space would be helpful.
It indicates 100 mL
